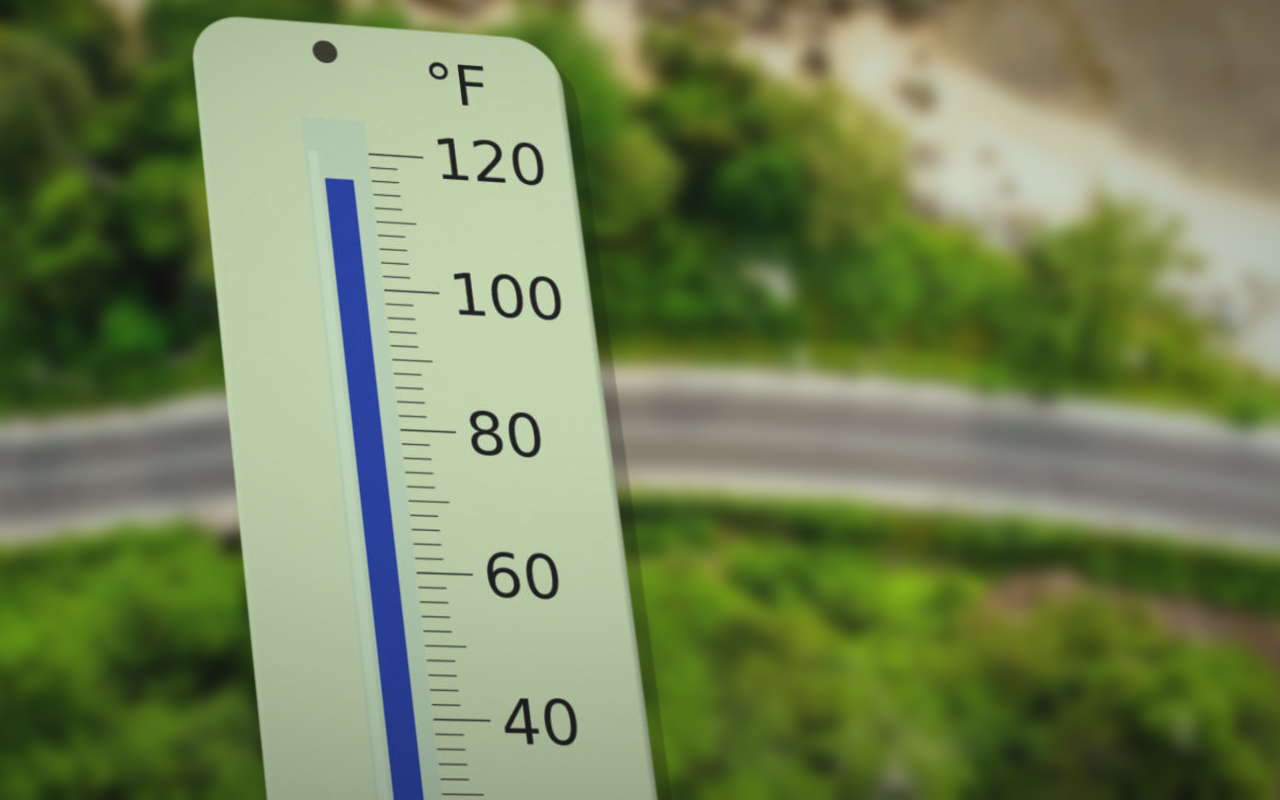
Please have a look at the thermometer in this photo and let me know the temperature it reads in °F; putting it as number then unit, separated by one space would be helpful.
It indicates 116 °F
